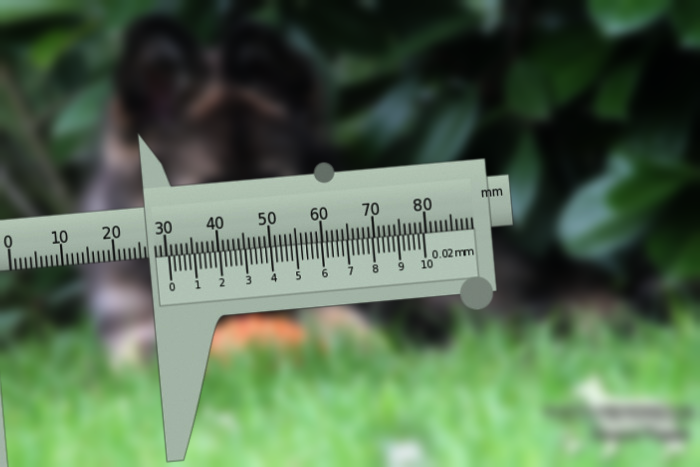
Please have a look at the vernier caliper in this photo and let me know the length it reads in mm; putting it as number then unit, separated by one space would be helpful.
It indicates 30.5 mm
